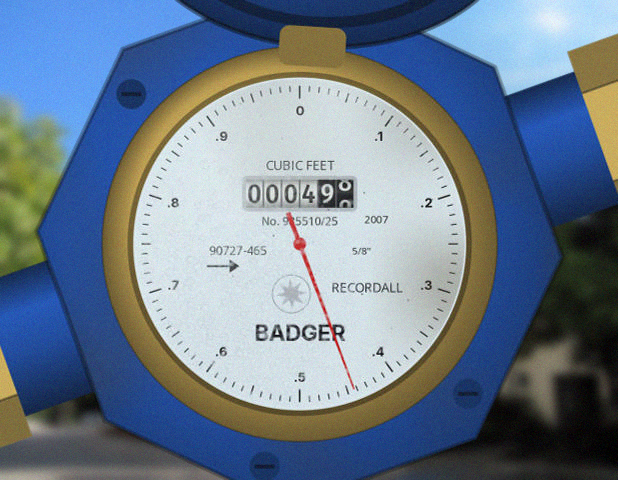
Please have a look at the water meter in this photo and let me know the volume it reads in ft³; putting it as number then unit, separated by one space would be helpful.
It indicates 498.44 ft³
